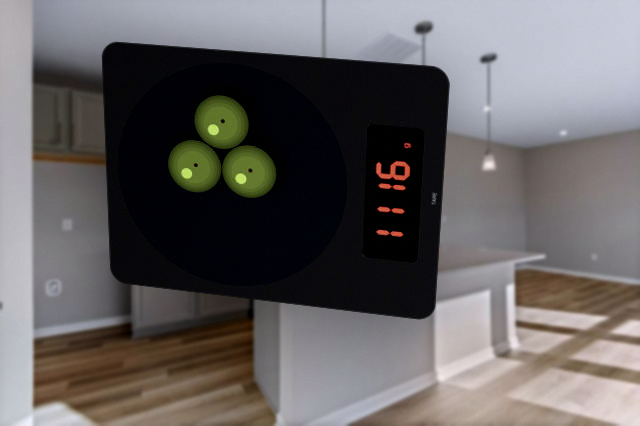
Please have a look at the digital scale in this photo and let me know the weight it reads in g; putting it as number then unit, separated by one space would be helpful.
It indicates 1116 g
